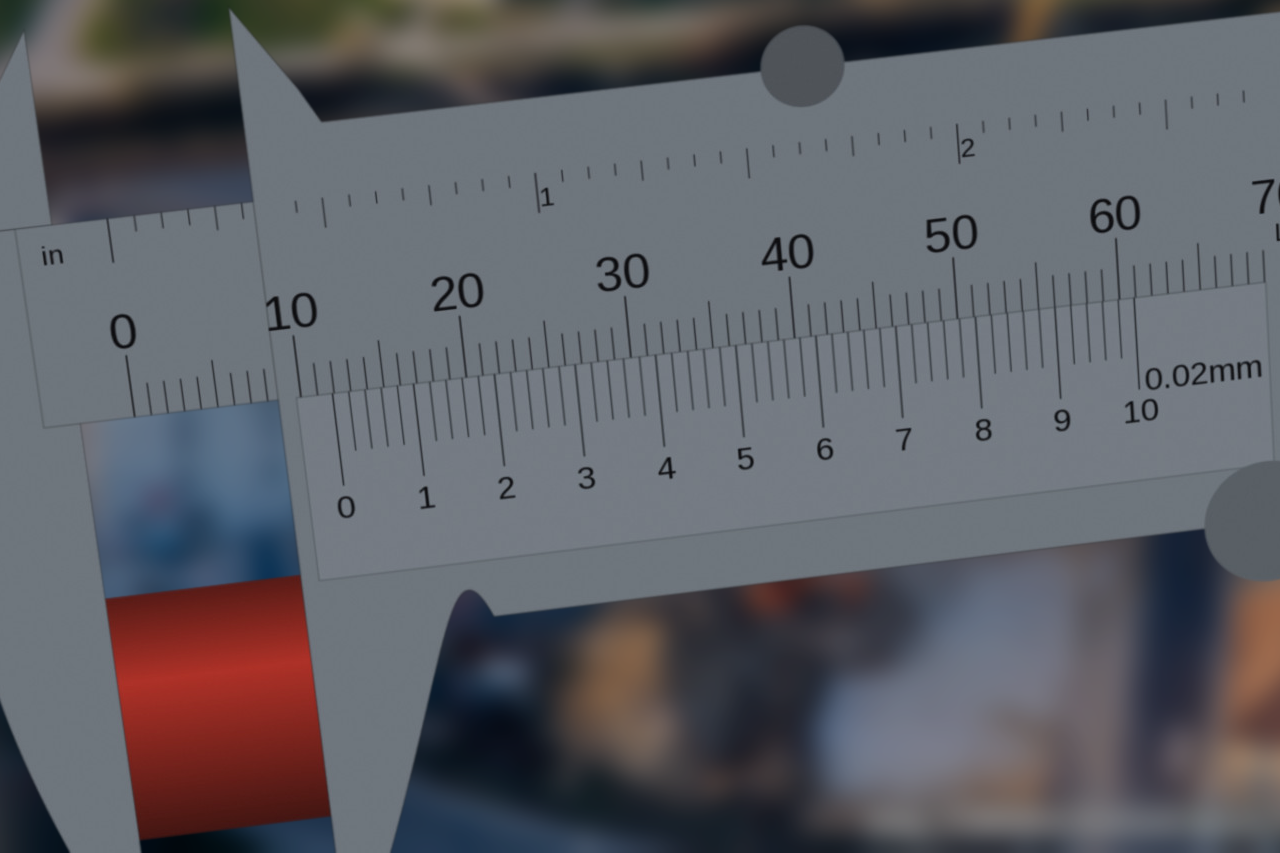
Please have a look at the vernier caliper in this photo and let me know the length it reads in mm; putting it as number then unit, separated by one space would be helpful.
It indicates 11.9 mm
